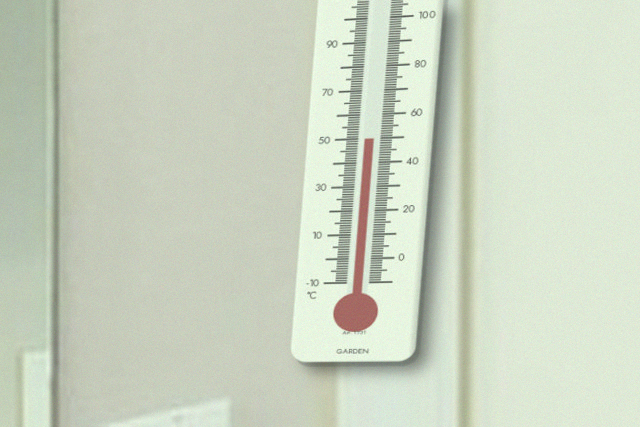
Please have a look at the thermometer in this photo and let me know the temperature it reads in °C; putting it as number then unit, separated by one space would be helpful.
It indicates 50 °C
